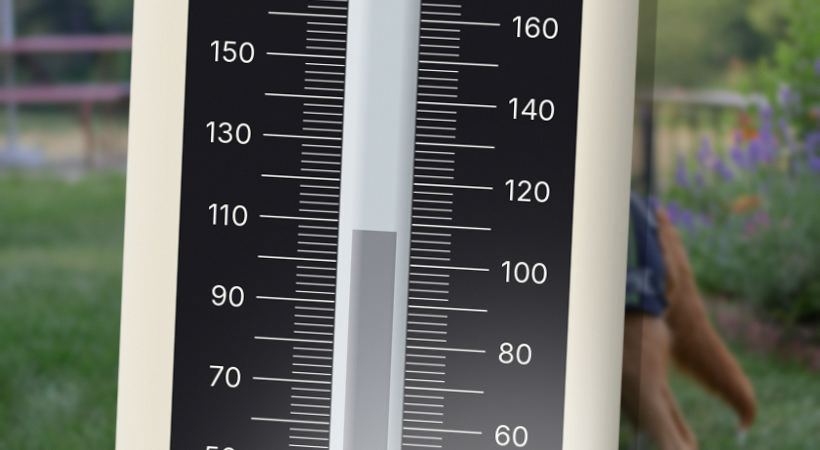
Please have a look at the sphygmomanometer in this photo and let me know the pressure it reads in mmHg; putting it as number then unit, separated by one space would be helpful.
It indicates 108 mmHg
